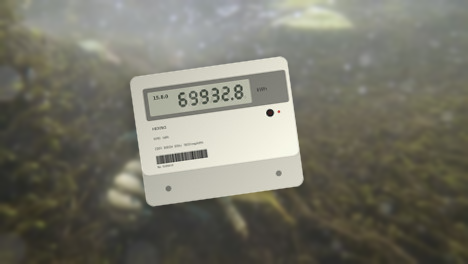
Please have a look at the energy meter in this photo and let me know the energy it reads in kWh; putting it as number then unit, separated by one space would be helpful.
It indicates 69932.8 kWh
